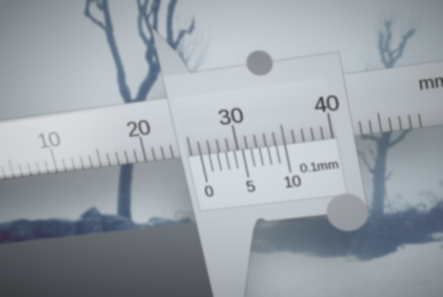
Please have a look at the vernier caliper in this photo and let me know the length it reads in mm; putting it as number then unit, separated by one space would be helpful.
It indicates 26.0 mm
